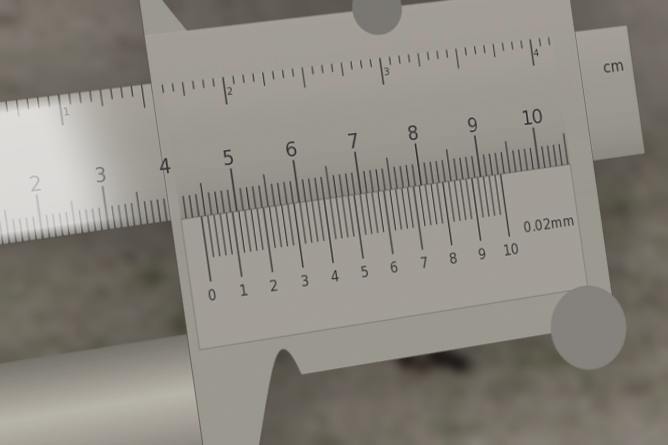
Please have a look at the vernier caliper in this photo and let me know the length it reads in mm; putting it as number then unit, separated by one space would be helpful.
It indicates 44.4 mm
